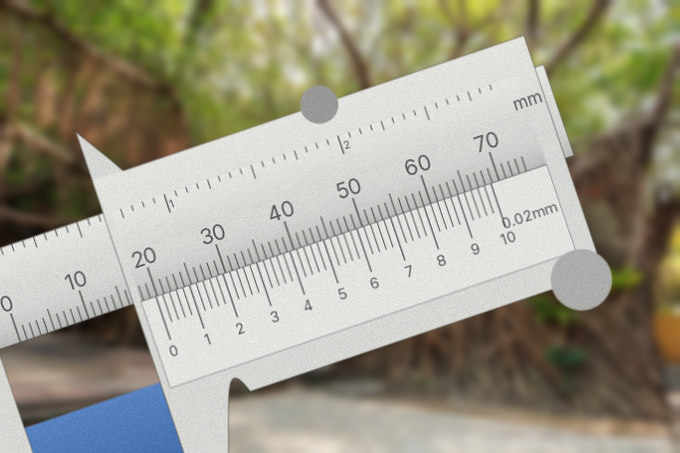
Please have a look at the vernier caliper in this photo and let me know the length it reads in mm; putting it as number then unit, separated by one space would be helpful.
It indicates 19.8 mm
